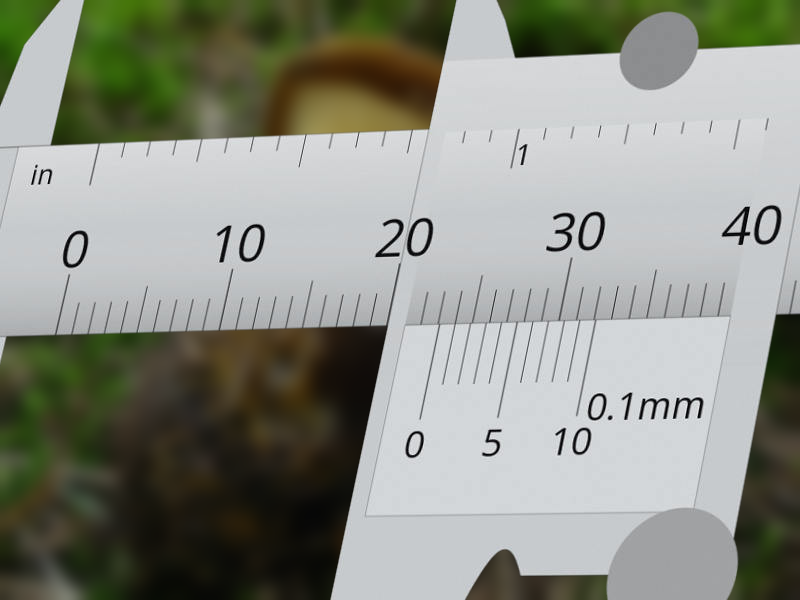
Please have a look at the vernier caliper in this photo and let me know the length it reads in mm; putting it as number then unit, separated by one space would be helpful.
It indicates 23.1 mm
